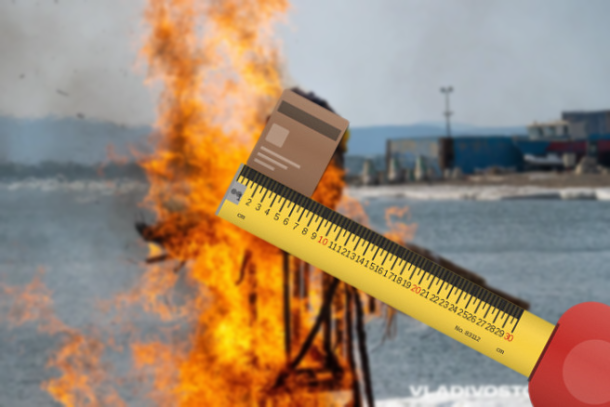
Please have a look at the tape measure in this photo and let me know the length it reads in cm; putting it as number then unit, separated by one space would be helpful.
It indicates 7 cm
